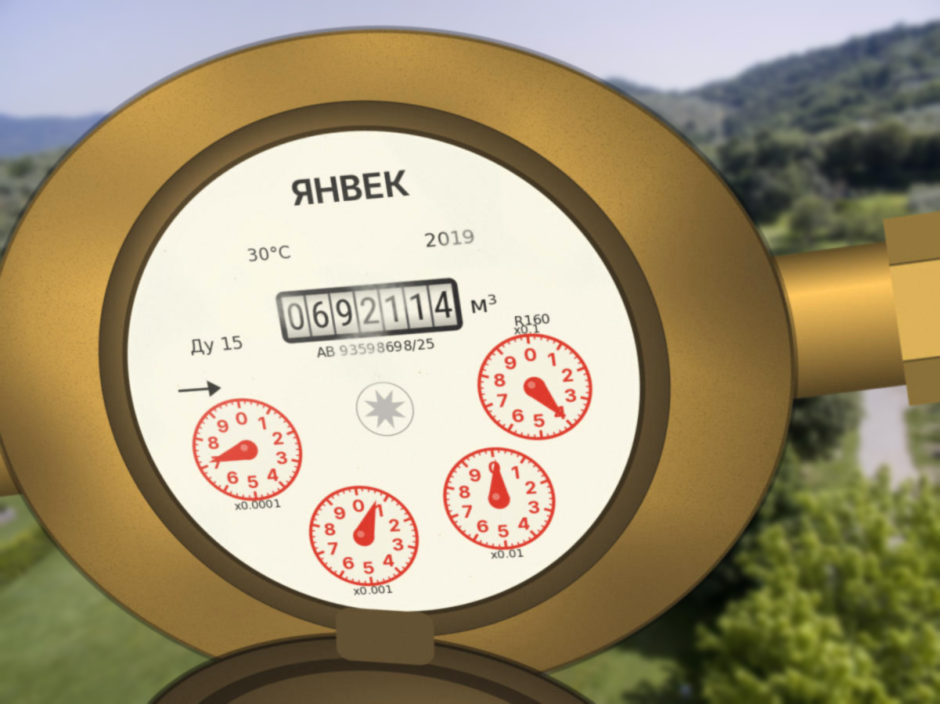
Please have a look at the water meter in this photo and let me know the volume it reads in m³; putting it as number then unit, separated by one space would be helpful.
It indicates 692114.4007 m³
